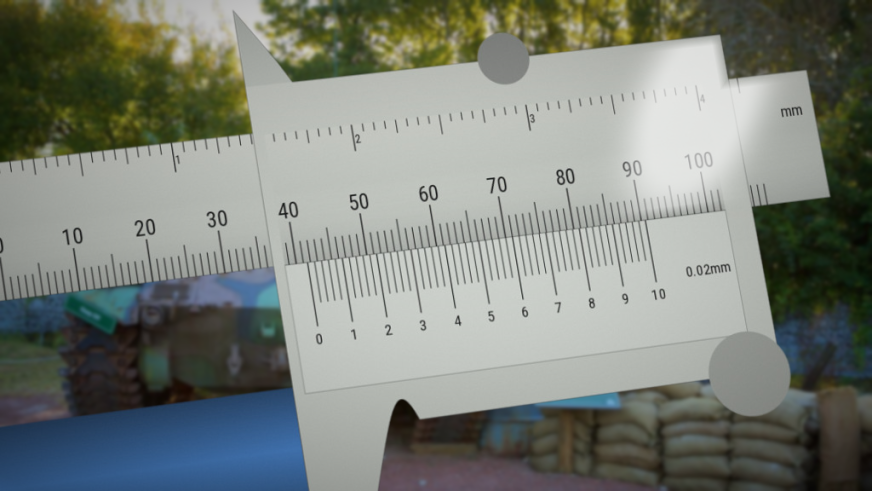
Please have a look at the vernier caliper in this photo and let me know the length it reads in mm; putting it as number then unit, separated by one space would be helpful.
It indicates 41.6 mm
